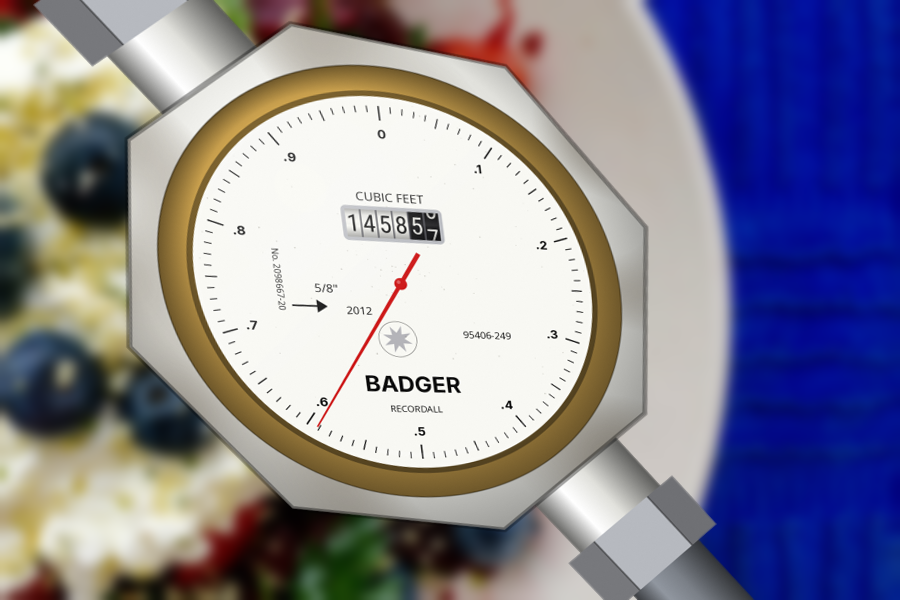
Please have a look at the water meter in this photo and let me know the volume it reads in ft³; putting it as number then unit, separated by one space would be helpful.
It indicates 145856.59 ft³
